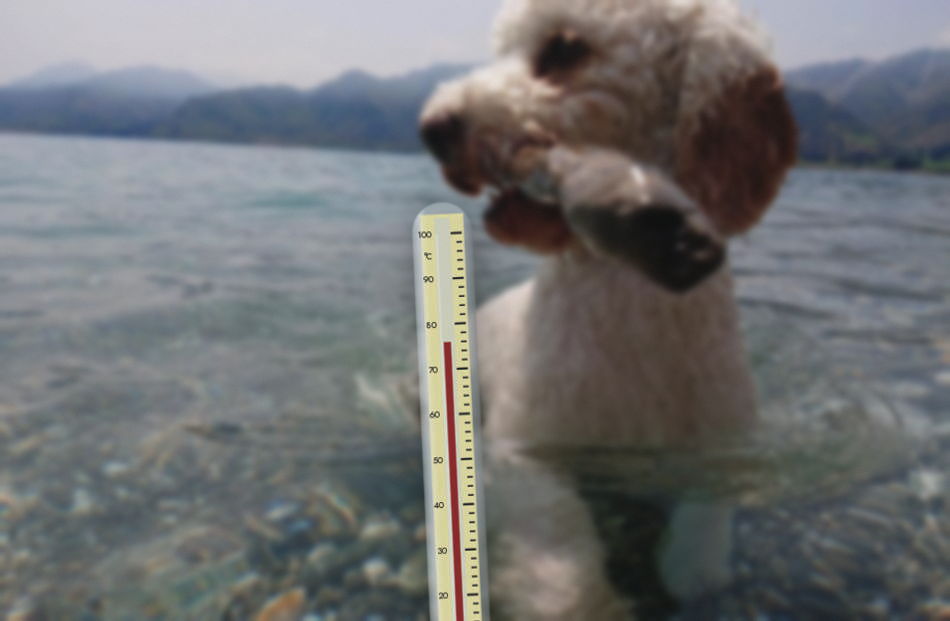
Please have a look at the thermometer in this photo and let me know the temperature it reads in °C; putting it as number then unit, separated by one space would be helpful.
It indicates 76 °C
